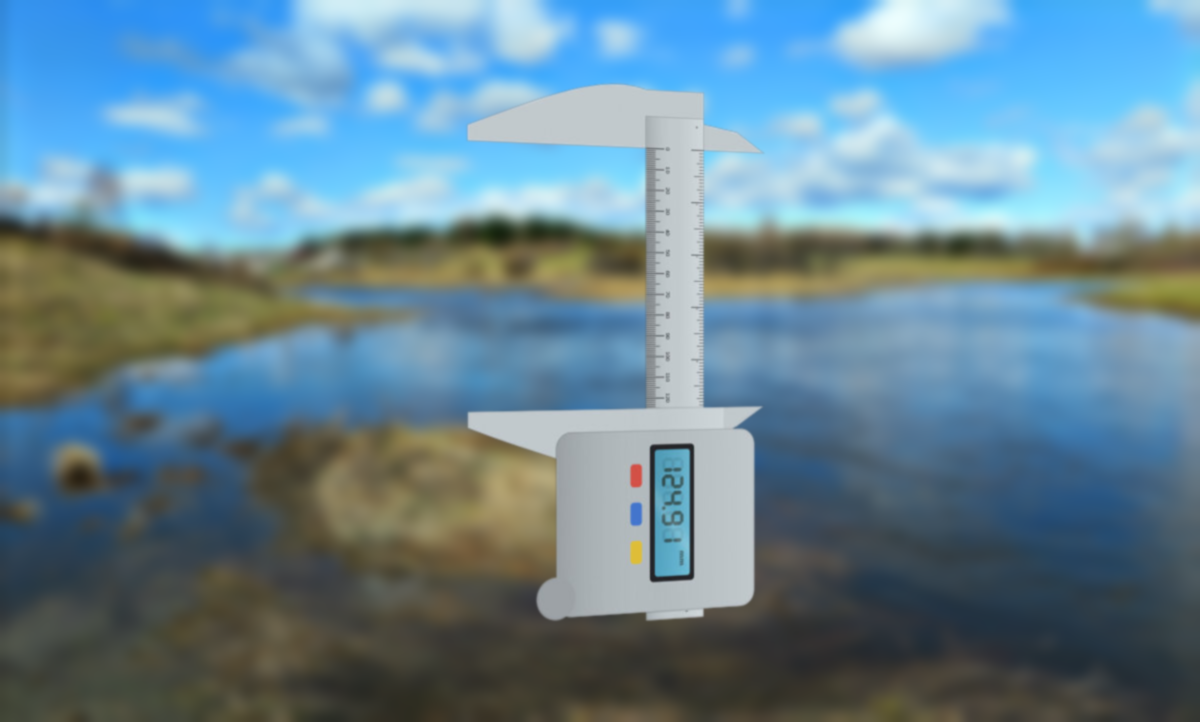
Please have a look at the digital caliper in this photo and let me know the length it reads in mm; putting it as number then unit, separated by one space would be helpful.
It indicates 124.91 mm
